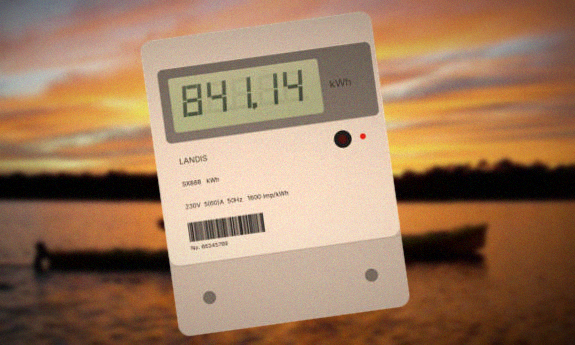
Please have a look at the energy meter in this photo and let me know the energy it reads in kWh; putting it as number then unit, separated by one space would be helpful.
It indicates 841.14 kWh
